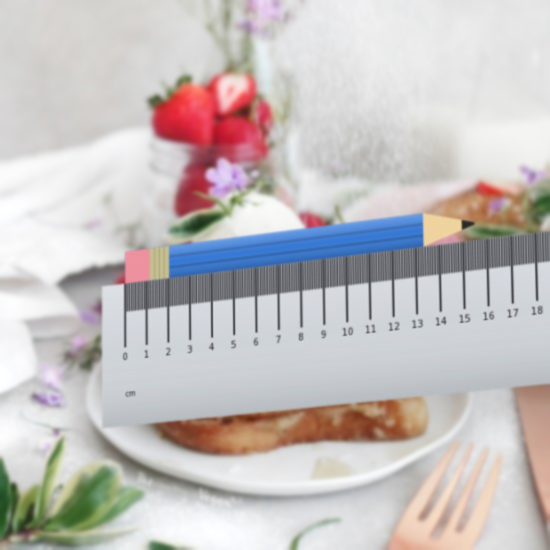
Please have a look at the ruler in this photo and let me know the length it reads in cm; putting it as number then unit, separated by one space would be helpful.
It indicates 15.5 cm
